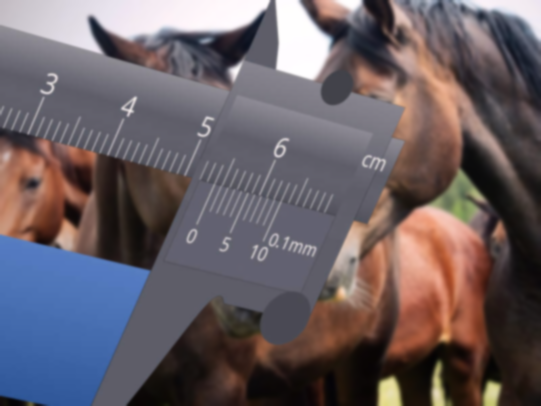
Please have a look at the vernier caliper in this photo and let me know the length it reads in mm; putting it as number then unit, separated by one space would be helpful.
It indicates 54.0 mm
